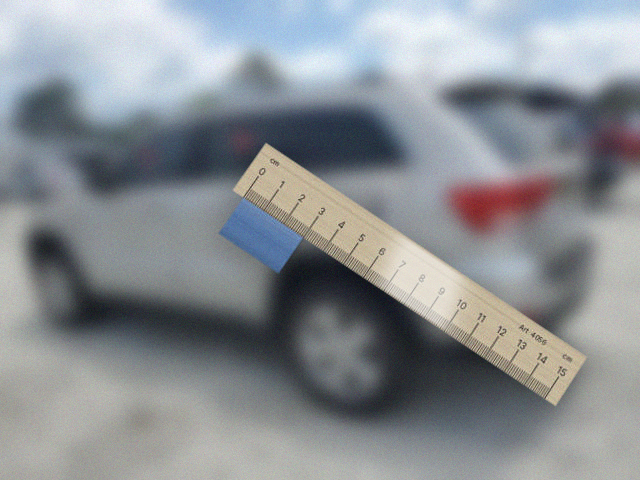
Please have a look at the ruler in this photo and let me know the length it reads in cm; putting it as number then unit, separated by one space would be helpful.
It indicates 3 cm
